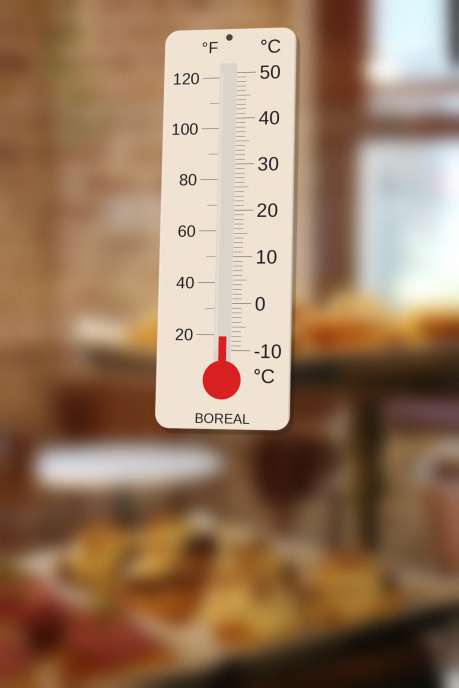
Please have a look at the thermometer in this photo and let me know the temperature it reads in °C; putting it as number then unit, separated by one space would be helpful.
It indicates -7 °C
